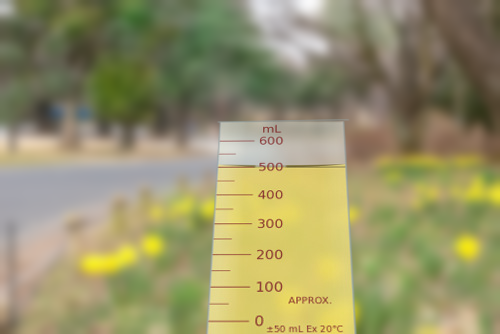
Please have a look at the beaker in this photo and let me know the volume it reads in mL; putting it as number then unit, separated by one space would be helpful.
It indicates 500 mL
